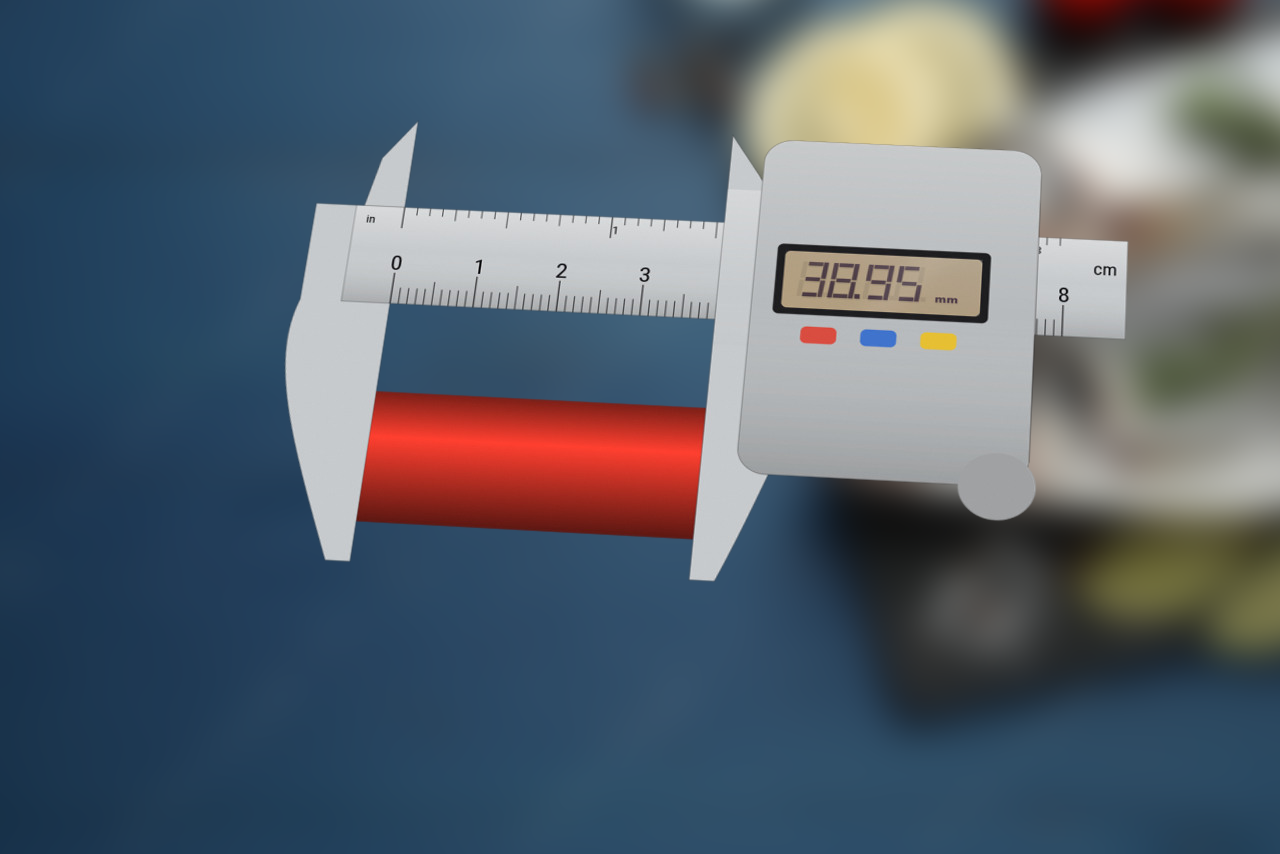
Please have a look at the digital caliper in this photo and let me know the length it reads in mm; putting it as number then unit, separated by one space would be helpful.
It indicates 38.95 mm
